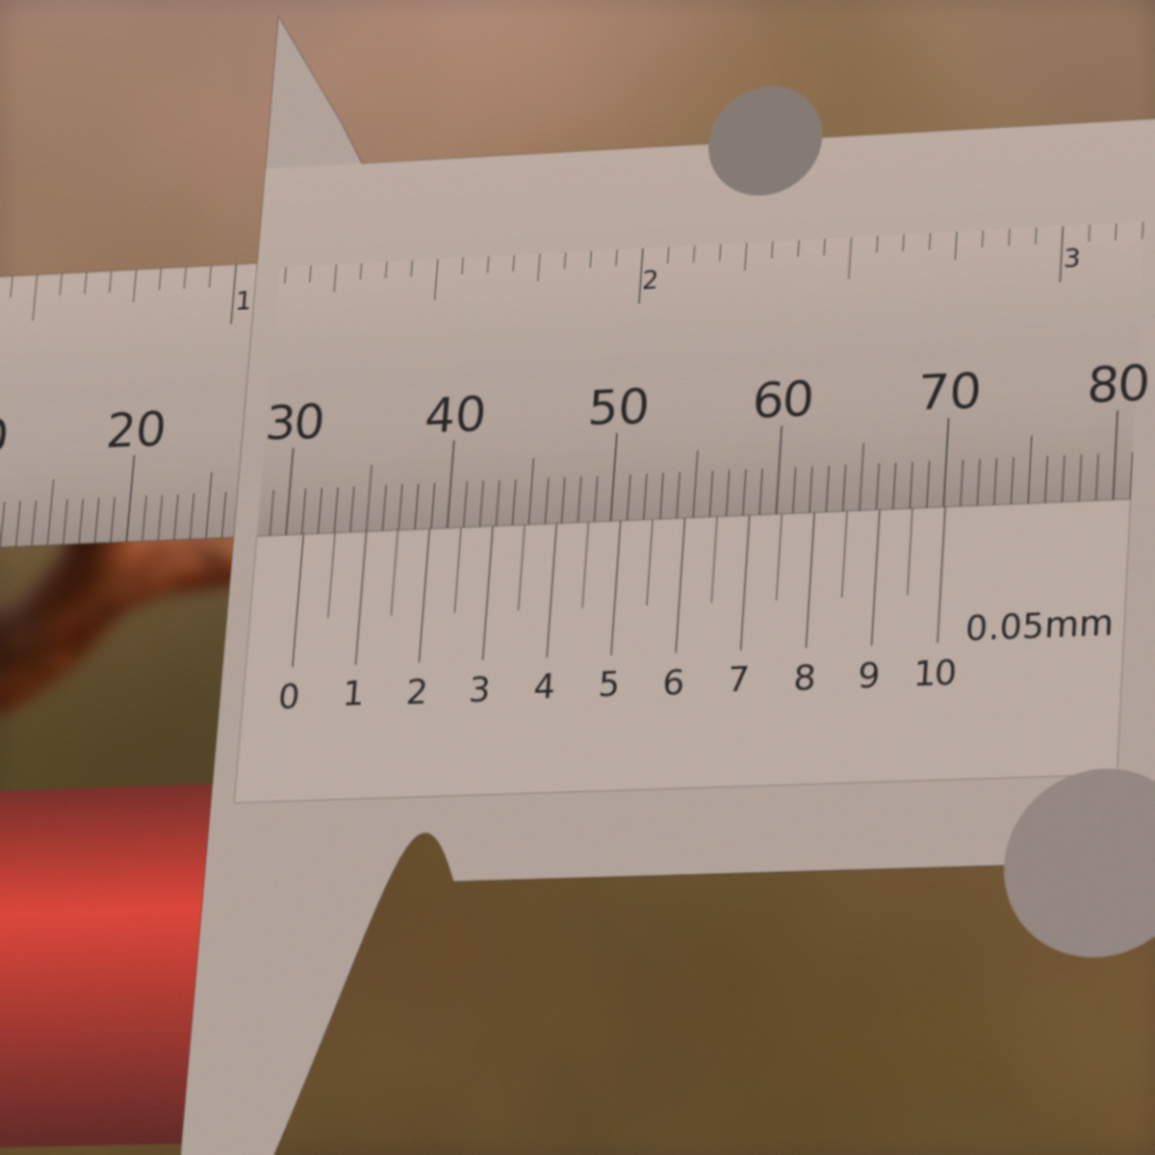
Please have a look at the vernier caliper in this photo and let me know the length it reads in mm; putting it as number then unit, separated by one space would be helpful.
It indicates 31.1 mm
